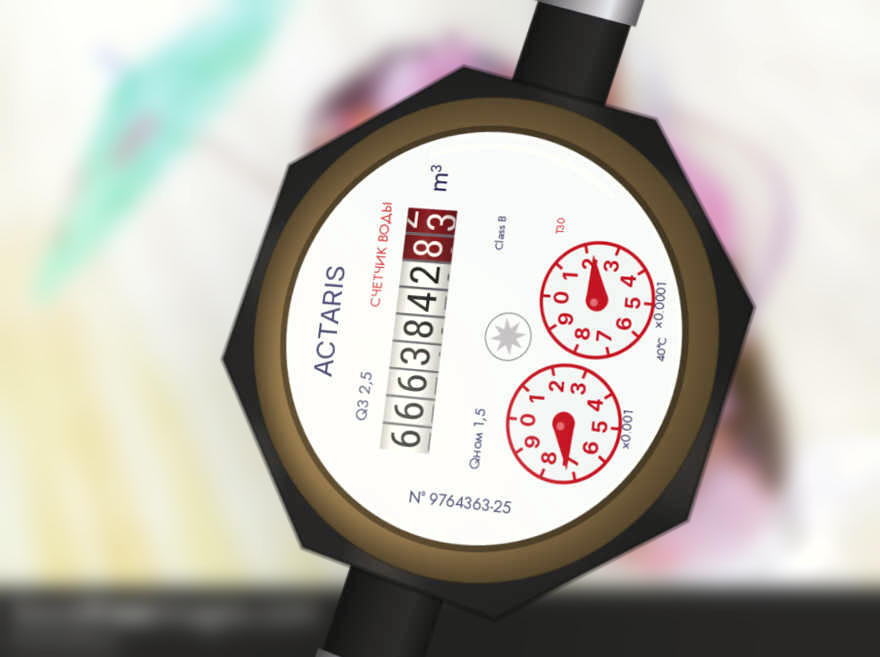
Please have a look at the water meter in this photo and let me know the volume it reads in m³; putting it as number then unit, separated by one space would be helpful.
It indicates 6663842.8272 m³
